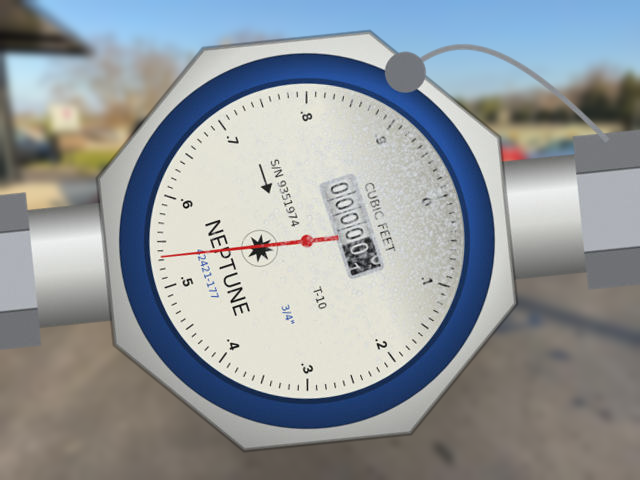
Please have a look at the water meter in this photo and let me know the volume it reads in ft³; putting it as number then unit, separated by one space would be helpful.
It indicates 0.53 ft³
